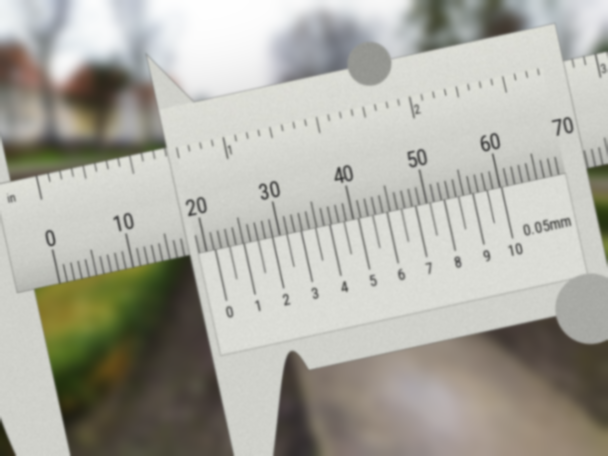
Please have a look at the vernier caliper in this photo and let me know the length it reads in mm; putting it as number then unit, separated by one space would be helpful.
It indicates 21.2 mm
